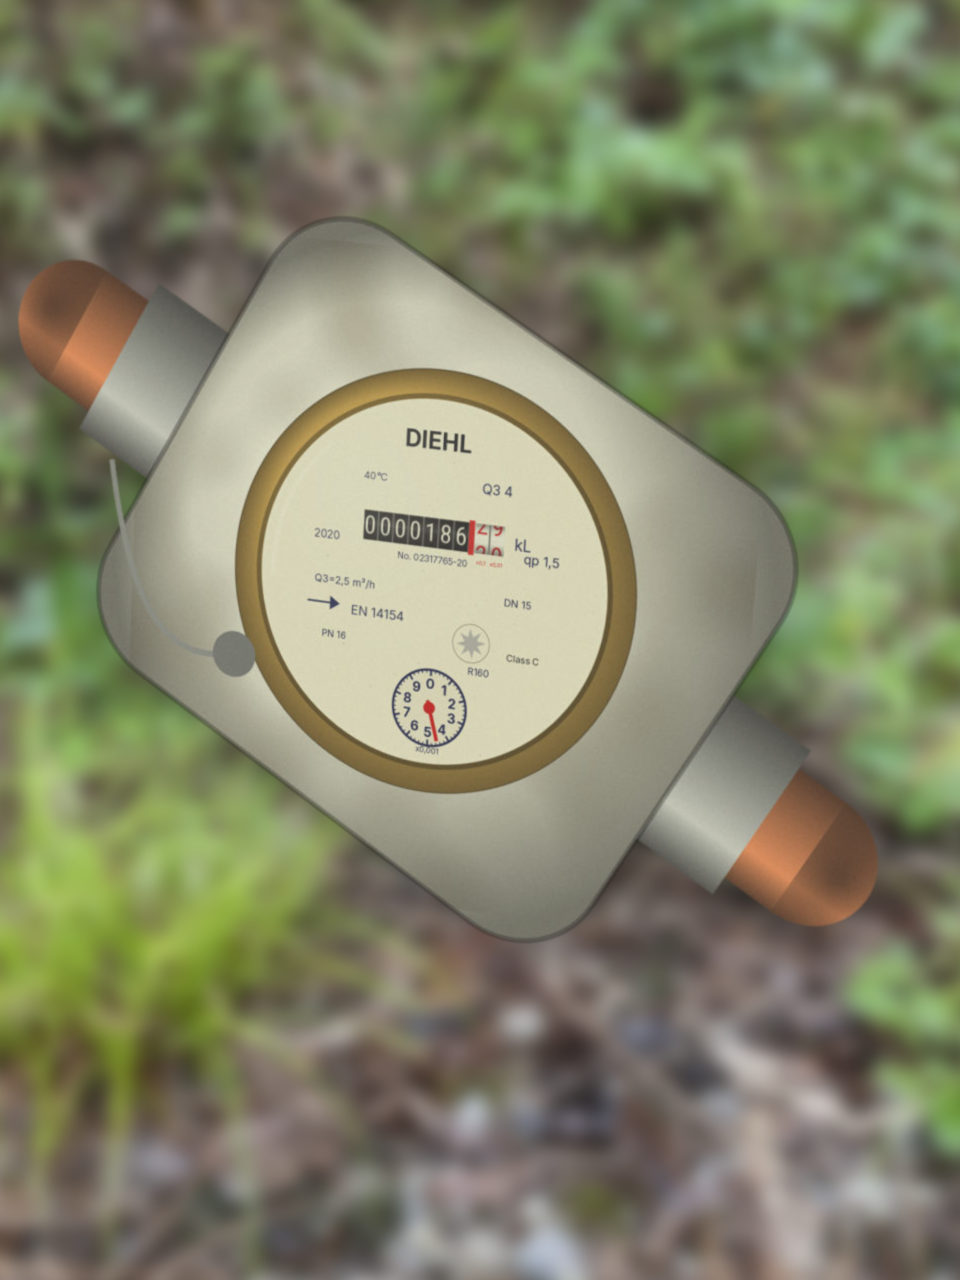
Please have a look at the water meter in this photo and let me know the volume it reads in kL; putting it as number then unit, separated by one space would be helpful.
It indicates 186.294 kL
